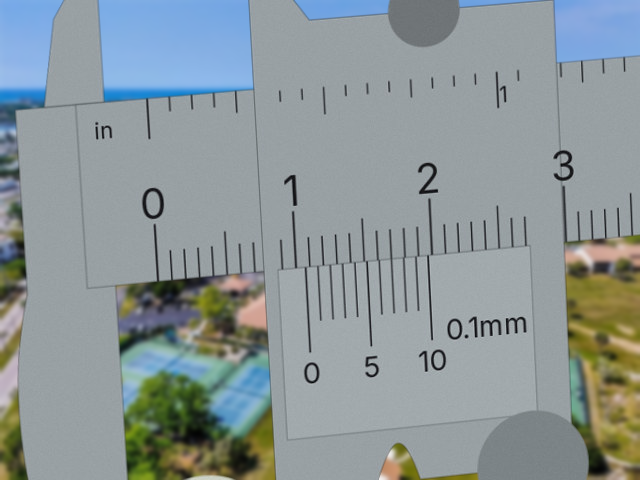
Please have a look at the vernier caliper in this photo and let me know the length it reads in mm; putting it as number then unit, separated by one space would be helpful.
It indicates 10.7 mm
